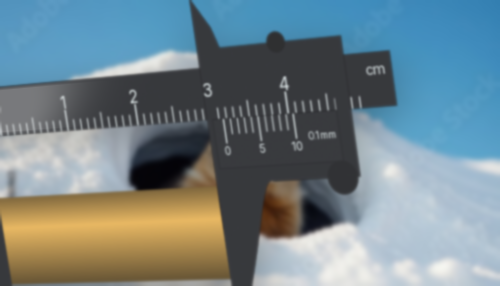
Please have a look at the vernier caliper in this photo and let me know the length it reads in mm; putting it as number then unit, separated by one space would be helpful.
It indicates 31.6 mm
